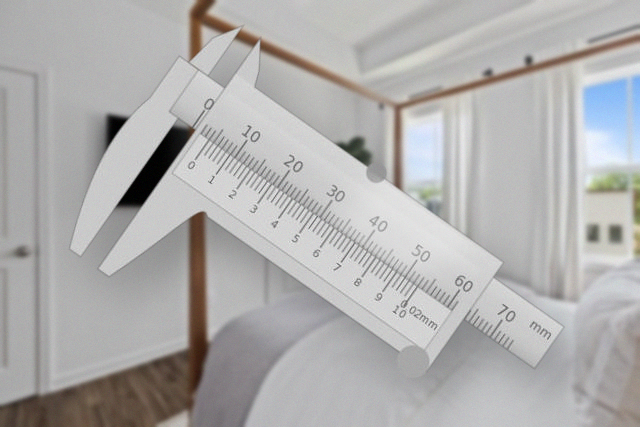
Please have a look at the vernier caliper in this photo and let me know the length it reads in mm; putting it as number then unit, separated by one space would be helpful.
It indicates 4.0 mm
